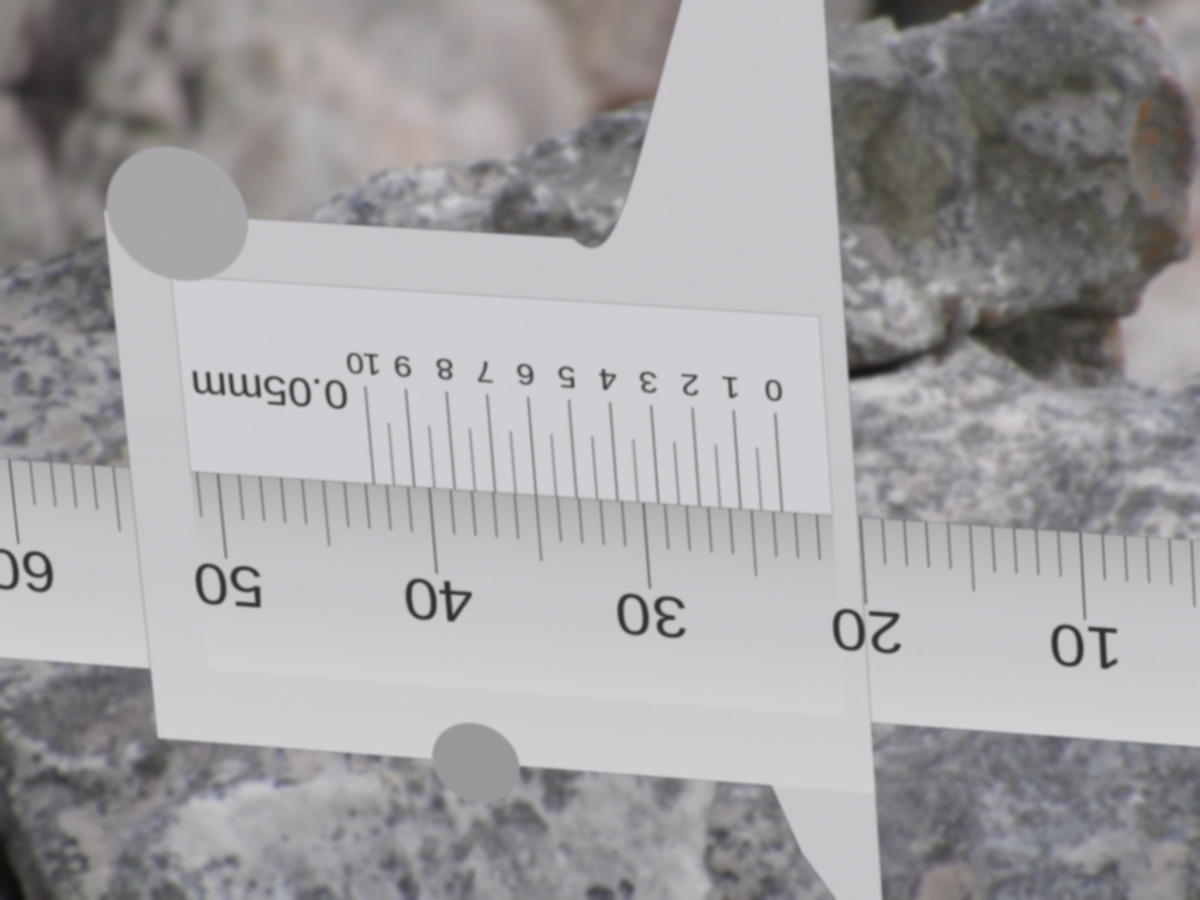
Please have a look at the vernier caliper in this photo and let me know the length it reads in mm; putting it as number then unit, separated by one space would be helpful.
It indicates 23.6 mm
